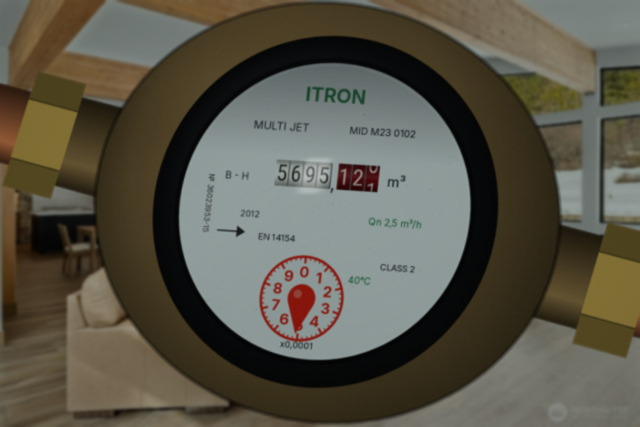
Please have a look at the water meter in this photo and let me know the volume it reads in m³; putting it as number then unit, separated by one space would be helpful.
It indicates 5695.1205 m³
